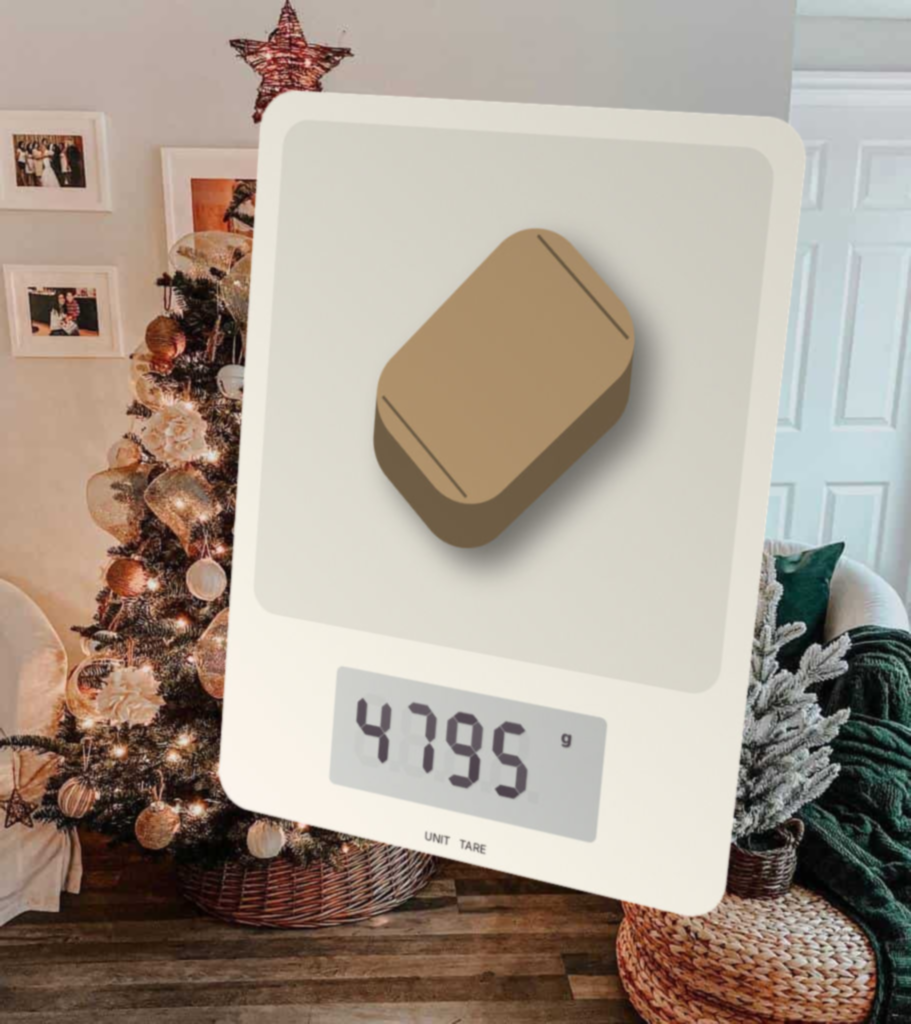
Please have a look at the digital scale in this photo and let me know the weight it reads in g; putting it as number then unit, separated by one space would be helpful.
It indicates 4795 g
